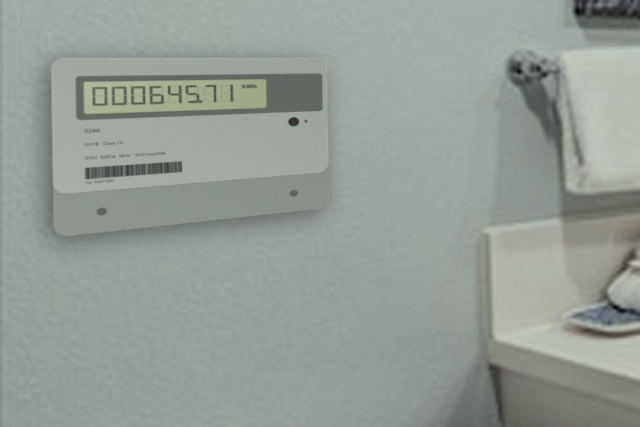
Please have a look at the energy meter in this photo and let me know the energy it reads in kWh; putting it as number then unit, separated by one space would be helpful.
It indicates 645.71 kWh
